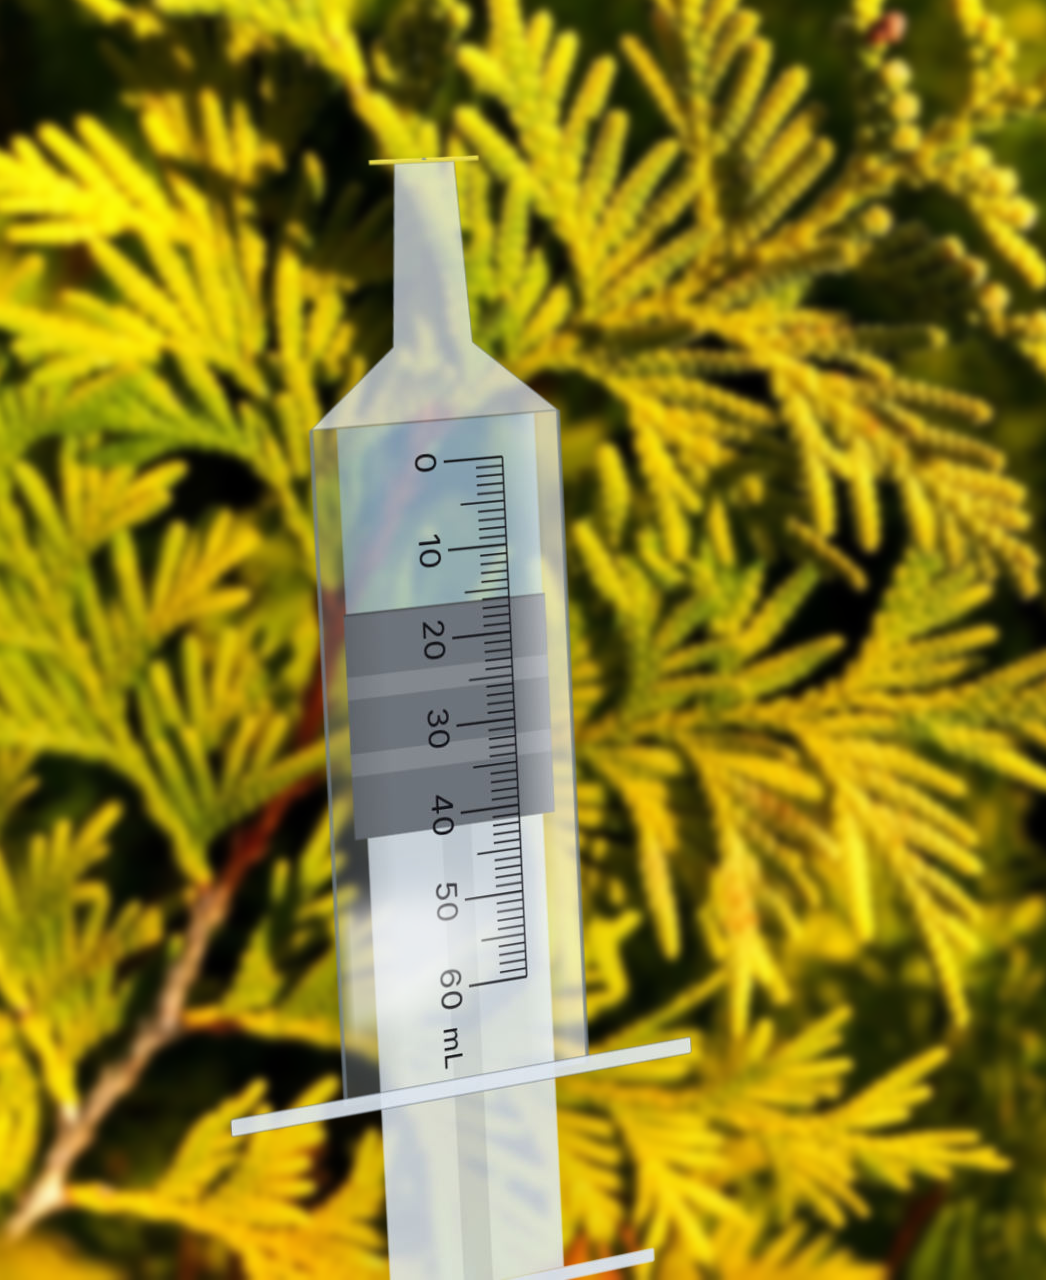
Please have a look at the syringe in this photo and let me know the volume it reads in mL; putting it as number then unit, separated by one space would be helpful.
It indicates 16 mL
